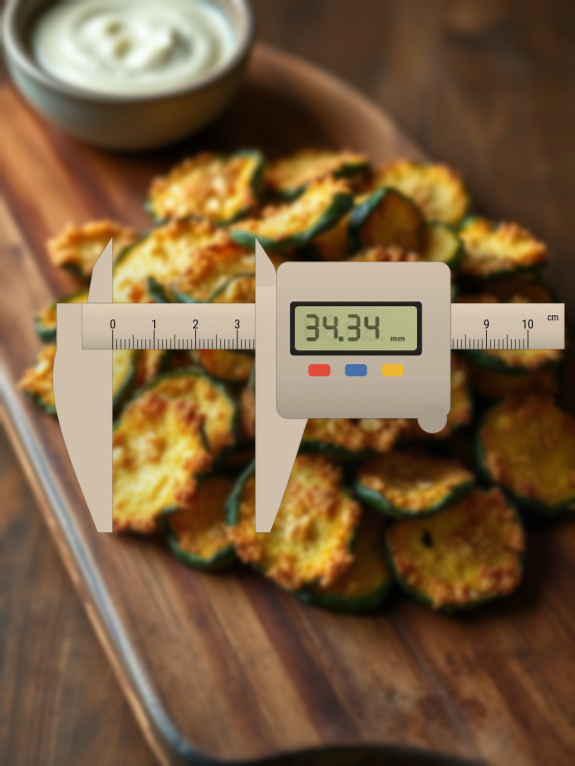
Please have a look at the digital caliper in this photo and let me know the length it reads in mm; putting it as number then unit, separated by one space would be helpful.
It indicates 34.34 mm
